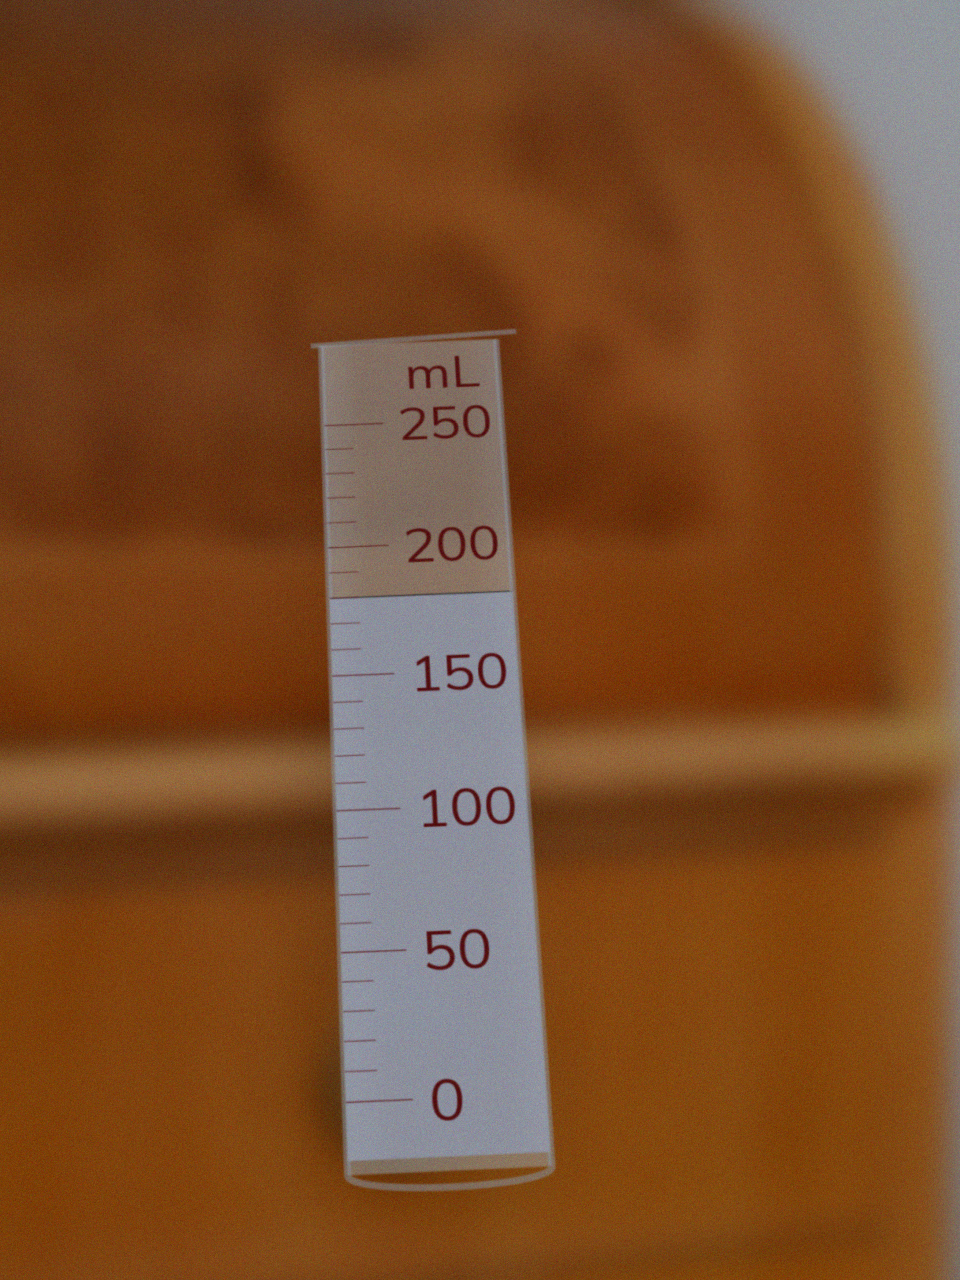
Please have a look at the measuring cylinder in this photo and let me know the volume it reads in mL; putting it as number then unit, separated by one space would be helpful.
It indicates 180 mL
